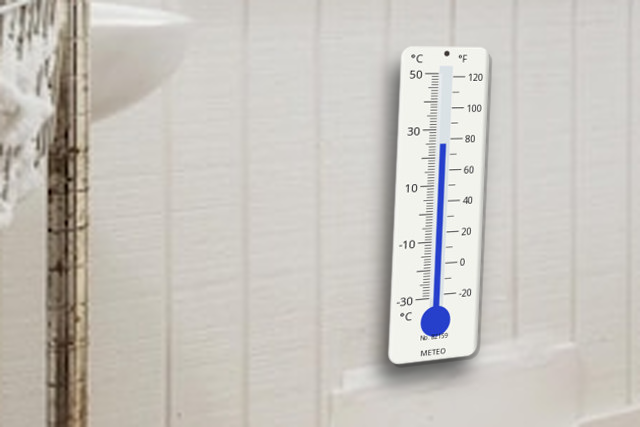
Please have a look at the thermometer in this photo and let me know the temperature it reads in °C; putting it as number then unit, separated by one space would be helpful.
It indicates 25 °C
